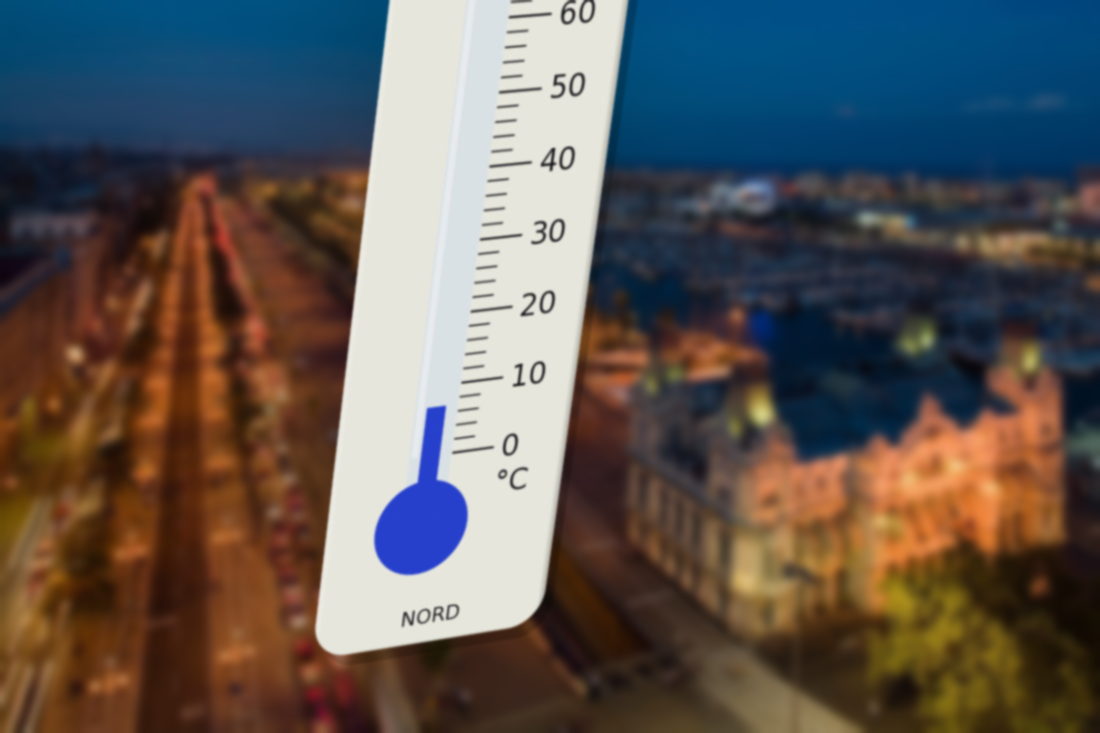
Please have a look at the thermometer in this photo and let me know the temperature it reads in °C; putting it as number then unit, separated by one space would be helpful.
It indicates 7 °C
